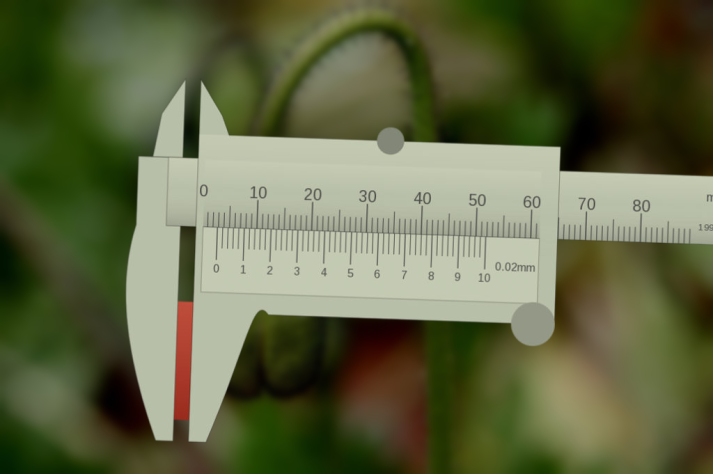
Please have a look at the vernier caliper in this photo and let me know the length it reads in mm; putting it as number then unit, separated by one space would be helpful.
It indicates 2.8 mm
